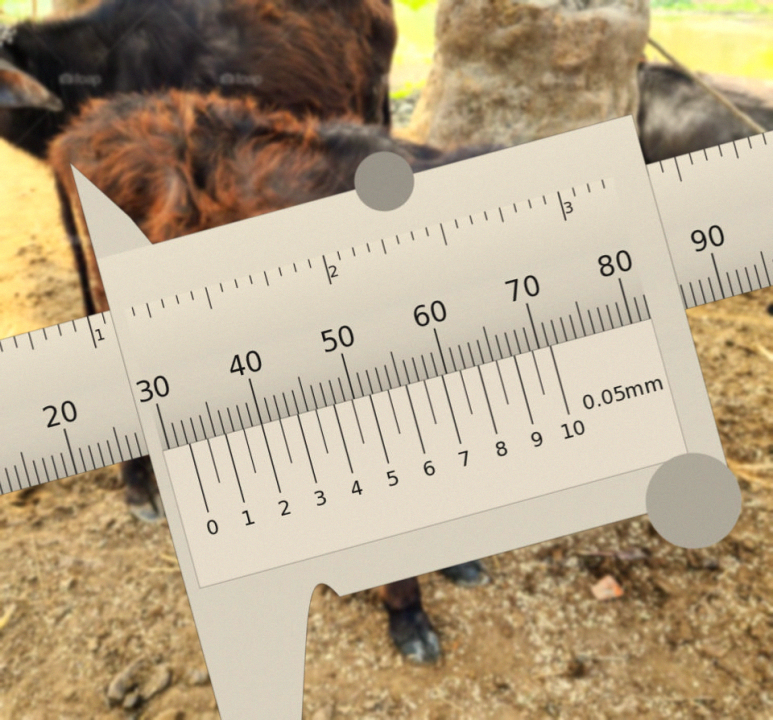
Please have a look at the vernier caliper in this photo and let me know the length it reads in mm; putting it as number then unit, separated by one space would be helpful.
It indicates 32.2 mm
